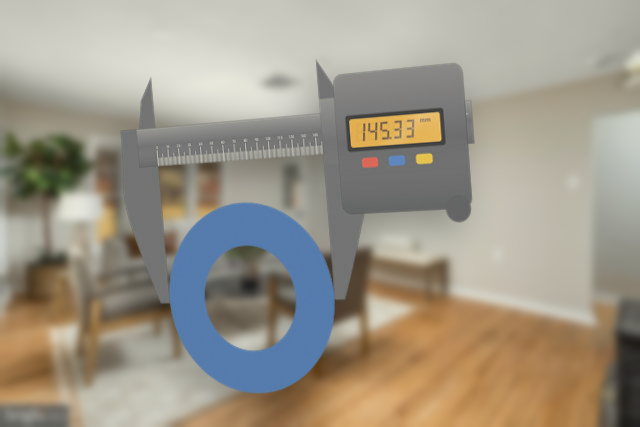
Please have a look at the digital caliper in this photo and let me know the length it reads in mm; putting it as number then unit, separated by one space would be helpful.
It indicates 145.33 mm
